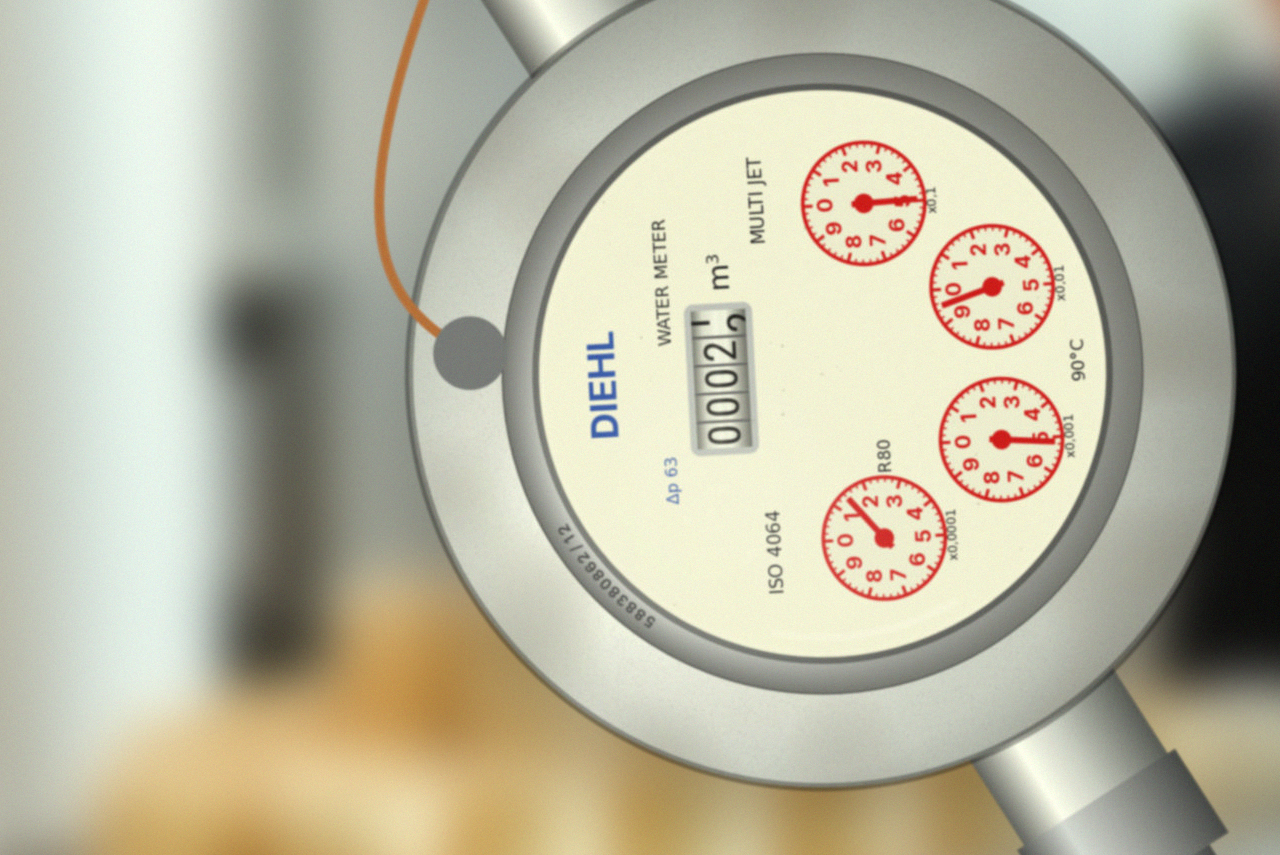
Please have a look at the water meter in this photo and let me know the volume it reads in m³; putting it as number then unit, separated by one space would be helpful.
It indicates 21.4951 m³
